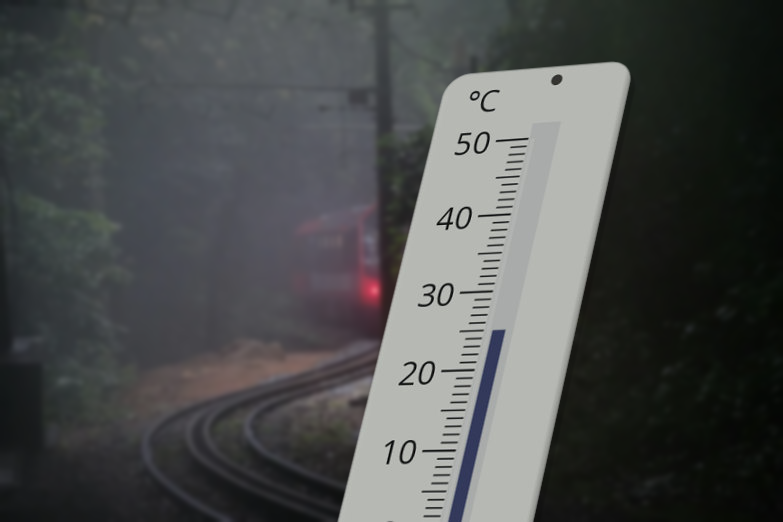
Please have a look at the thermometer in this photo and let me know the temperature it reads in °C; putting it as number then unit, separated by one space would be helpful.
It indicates 25 °C
